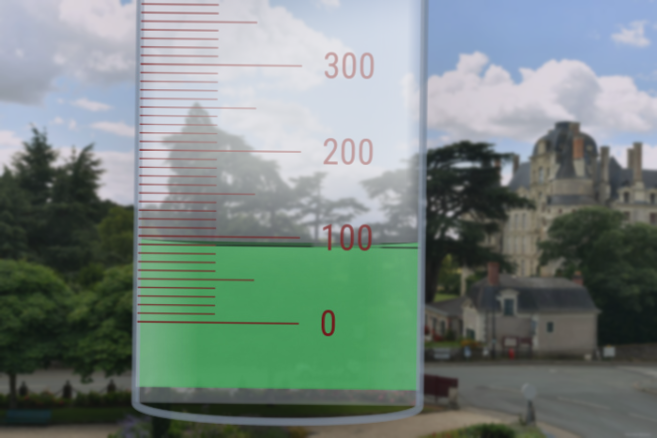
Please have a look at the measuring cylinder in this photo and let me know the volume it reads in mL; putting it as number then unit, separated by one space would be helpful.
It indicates 90 mL
